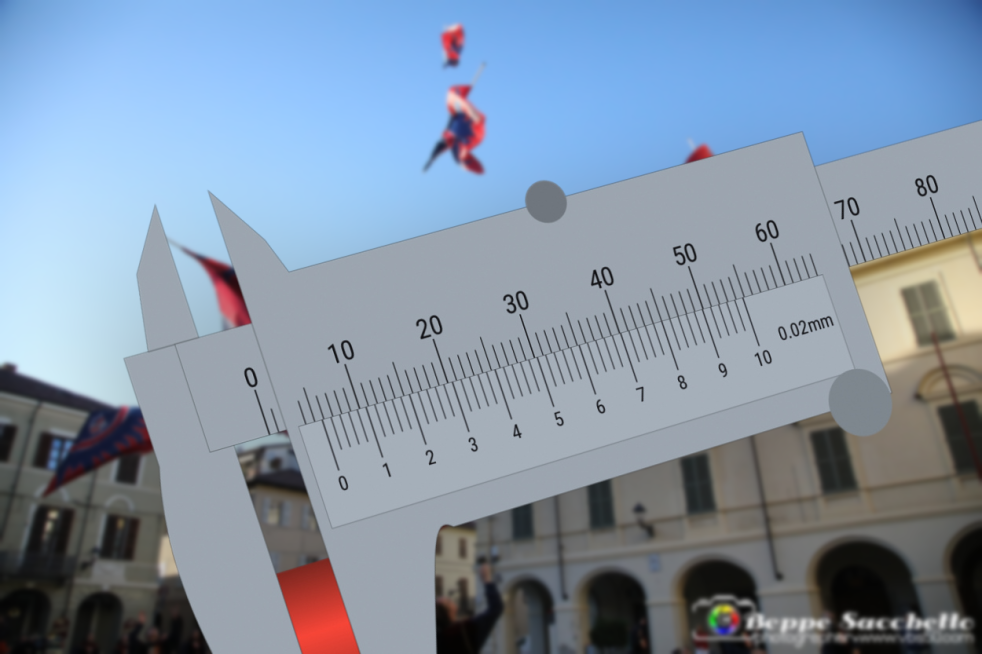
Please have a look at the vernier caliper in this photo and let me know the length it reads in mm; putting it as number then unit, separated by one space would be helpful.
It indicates 5.8 mm
